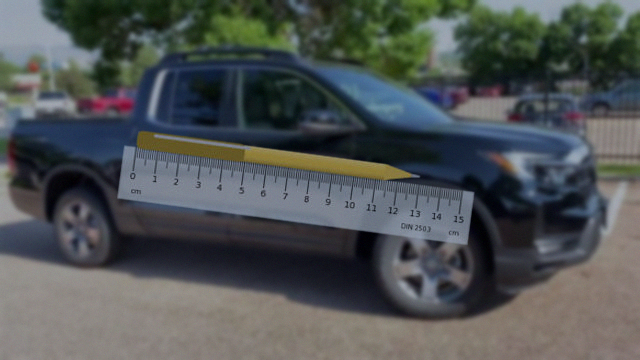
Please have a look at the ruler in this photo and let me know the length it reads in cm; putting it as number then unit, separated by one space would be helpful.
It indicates 13 cm
